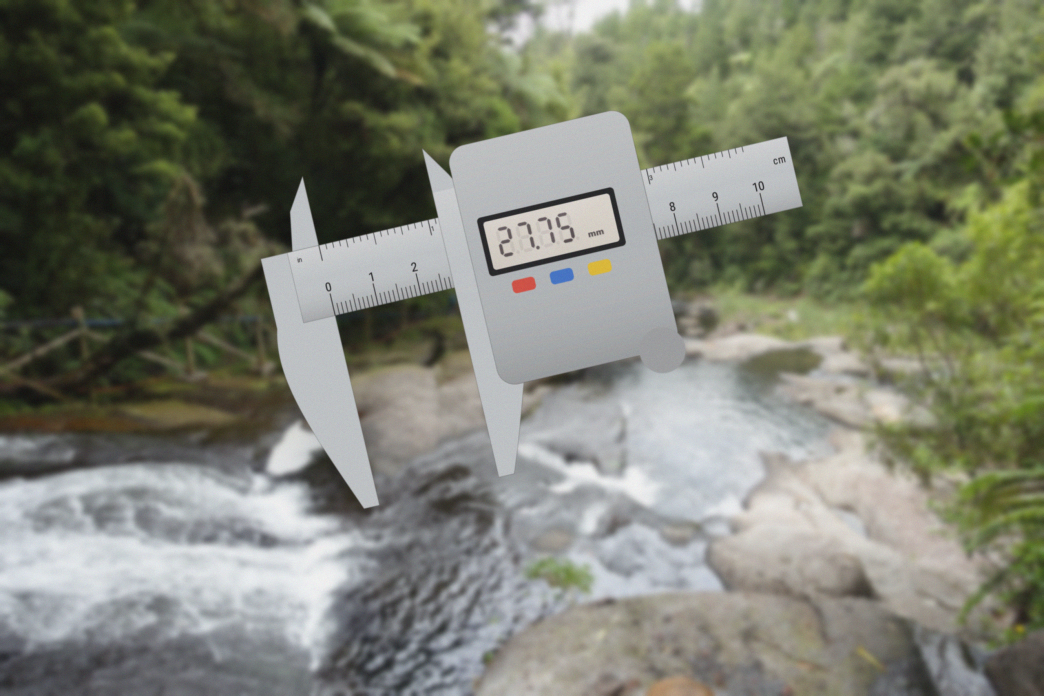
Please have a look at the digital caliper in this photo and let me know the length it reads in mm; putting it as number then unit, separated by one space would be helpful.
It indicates 27.75 mm
